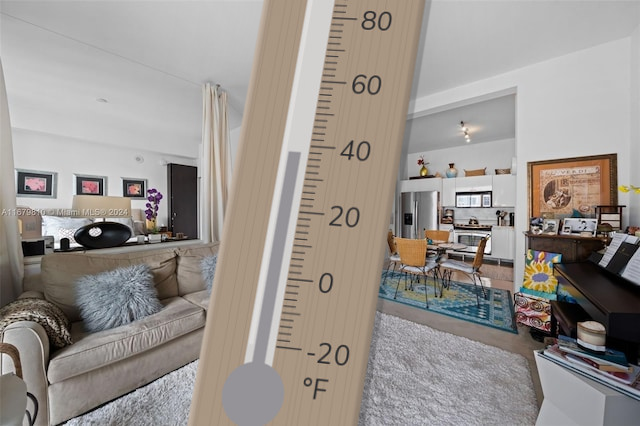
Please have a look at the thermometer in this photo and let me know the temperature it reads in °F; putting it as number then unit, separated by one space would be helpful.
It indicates 38 °F
